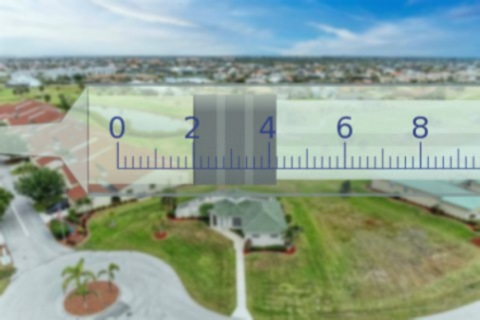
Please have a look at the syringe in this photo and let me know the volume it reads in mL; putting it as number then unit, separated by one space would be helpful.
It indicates 2 mL
